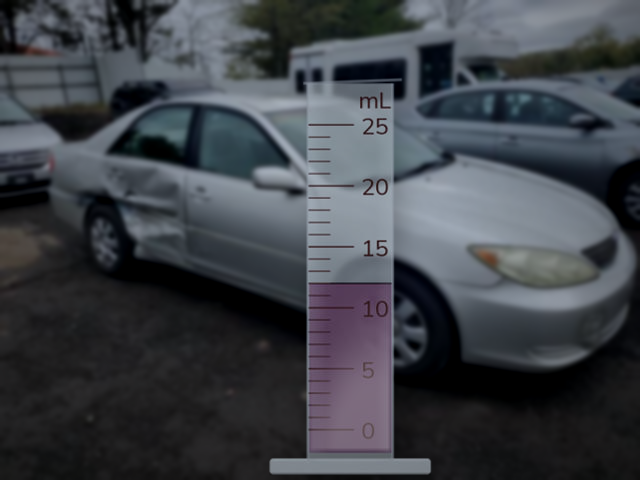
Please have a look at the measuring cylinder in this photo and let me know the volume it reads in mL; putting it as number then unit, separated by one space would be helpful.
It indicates 12 mL
